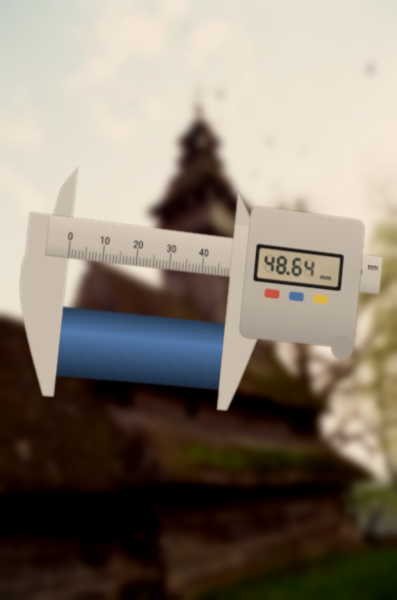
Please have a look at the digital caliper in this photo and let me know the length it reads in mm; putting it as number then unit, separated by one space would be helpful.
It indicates 48.64 mm
